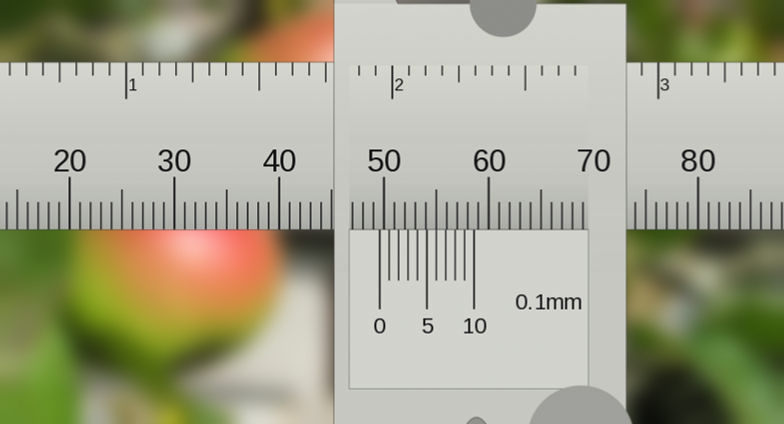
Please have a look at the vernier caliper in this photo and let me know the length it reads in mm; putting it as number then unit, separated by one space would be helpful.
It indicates 49.6 mm
